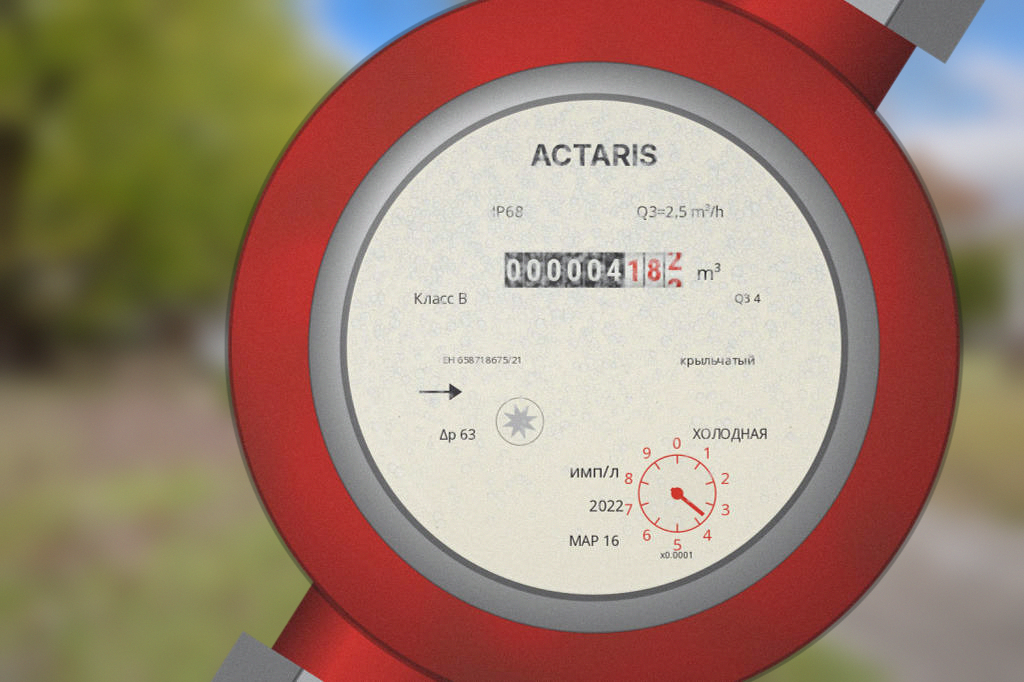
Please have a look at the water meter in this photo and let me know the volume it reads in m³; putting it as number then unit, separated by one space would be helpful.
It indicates 4.1823 m³
